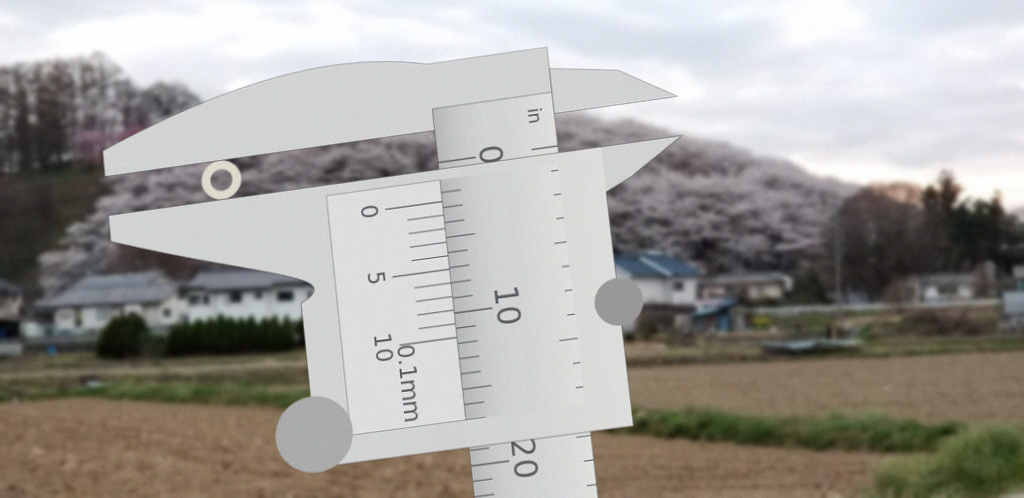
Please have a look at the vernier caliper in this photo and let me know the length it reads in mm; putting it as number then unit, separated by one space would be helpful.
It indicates 2.6 mm
